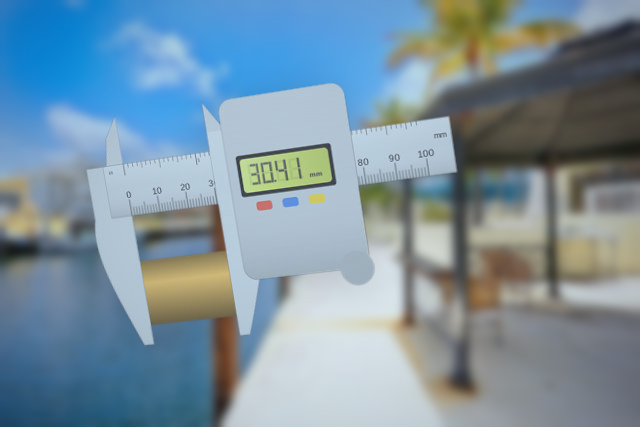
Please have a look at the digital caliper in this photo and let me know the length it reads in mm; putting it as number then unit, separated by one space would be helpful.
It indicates 30.41 mm
